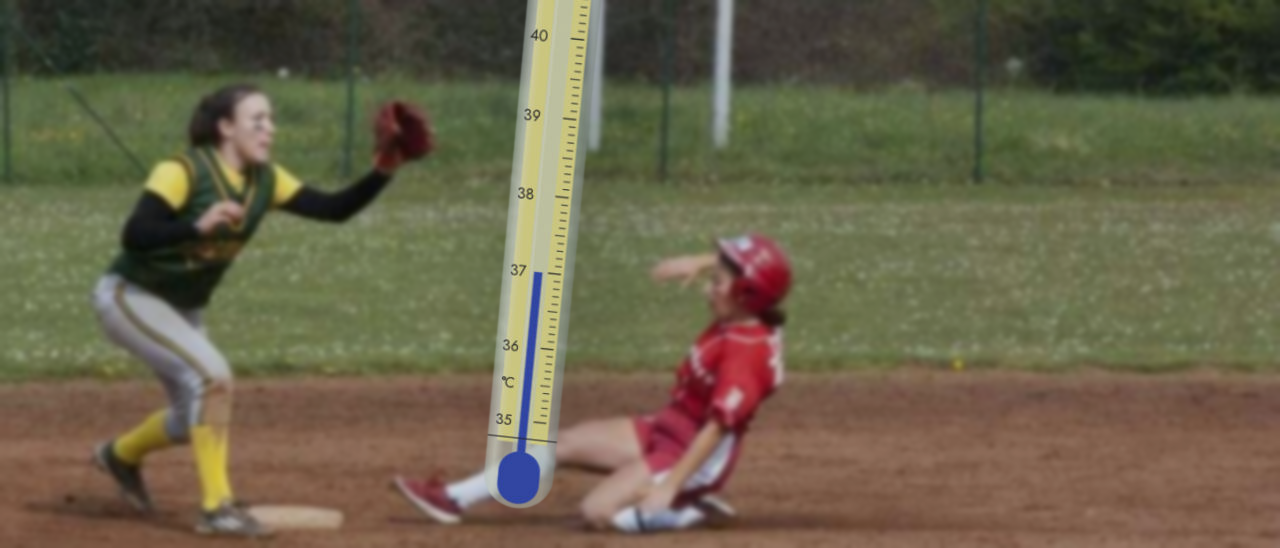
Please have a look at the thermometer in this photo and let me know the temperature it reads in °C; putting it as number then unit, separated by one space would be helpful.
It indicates 37 °C
